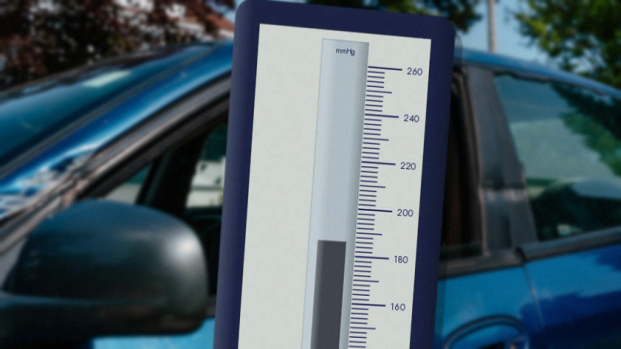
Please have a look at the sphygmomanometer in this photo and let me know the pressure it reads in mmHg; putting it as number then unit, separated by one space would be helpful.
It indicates 186 mmHg
